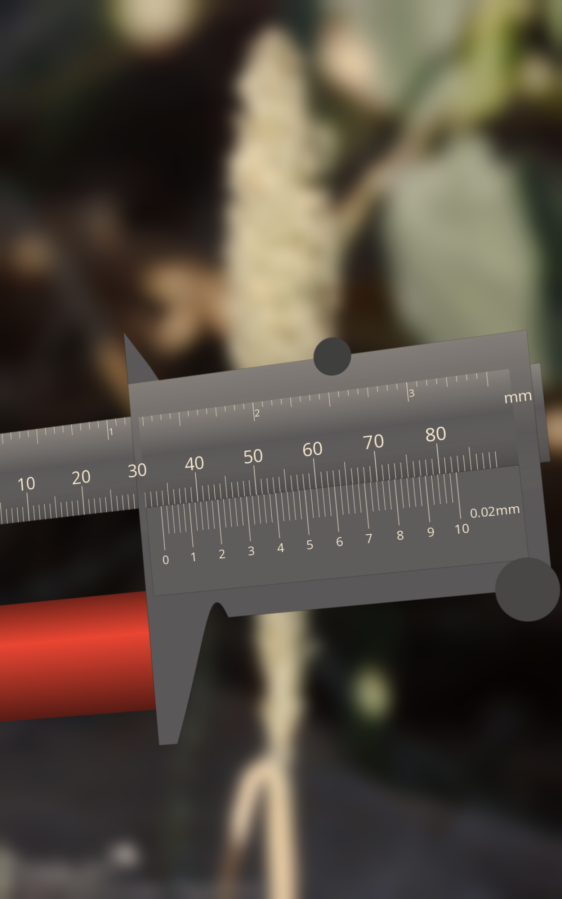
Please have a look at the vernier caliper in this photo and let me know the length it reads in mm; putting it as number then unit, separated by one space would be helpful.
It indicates 33.6 mm
